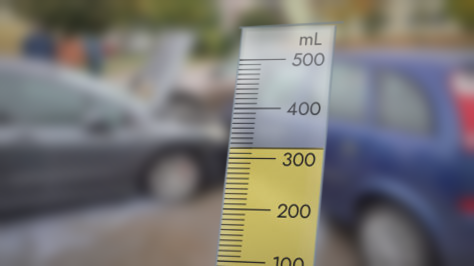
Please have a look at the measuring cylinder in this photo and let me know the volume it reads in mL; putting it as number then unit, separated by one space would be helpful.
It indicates 320 mL
